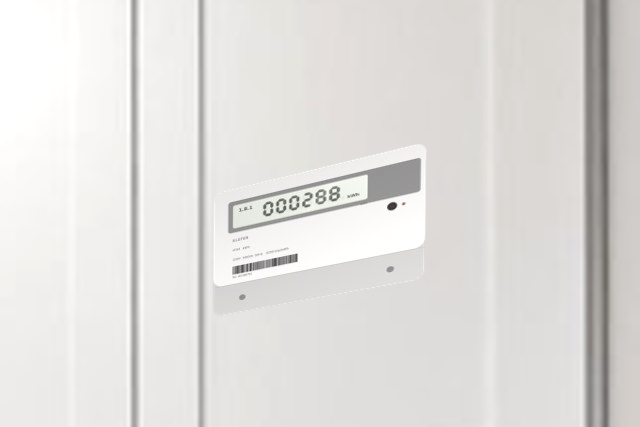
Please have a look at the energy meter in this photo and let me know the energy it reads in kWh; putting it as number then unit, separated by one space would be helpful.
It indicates 288 kWh
